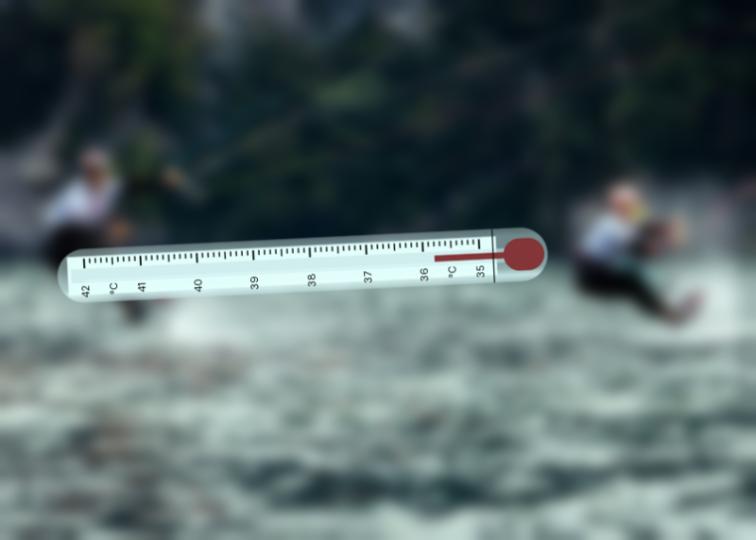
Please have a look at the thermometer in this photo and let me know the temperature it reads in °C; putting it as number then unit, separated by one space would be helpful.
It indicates 35.8 °C
